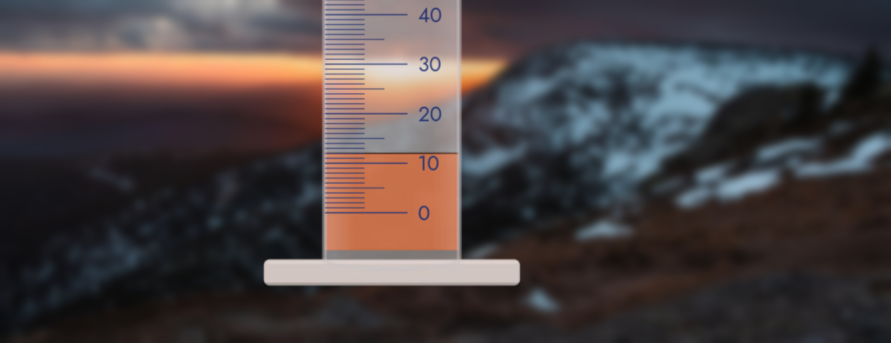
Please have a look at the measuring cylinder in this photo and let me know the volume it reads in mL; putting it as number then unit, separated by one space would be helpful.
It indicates 12 mL
